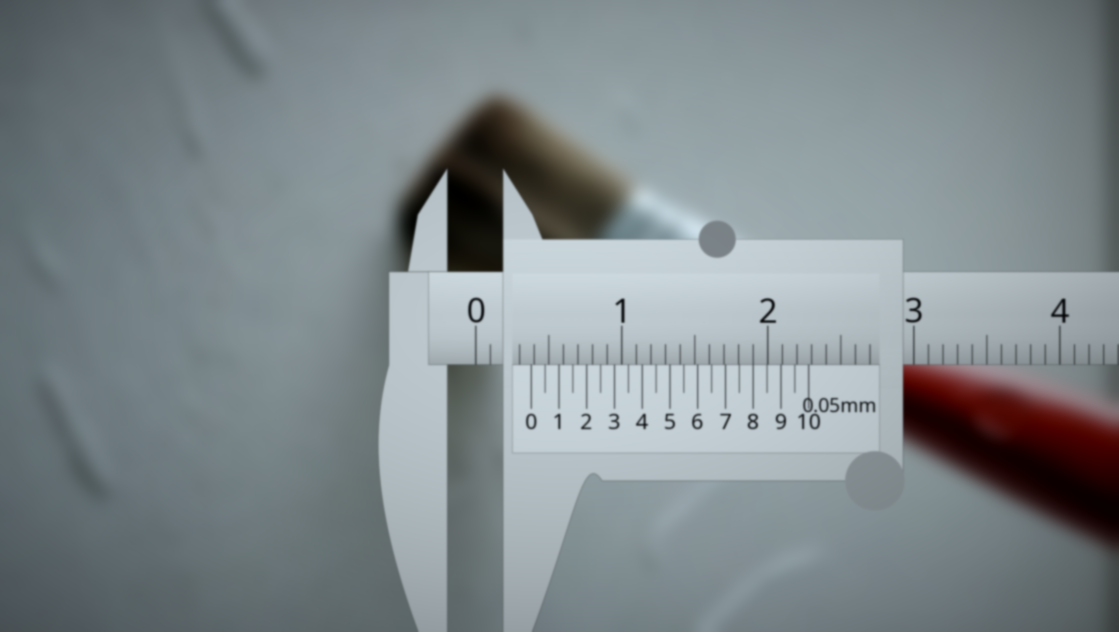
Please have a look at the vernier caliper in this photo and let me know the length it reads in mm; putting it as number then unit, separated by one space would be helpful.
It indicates 3.8 mm
